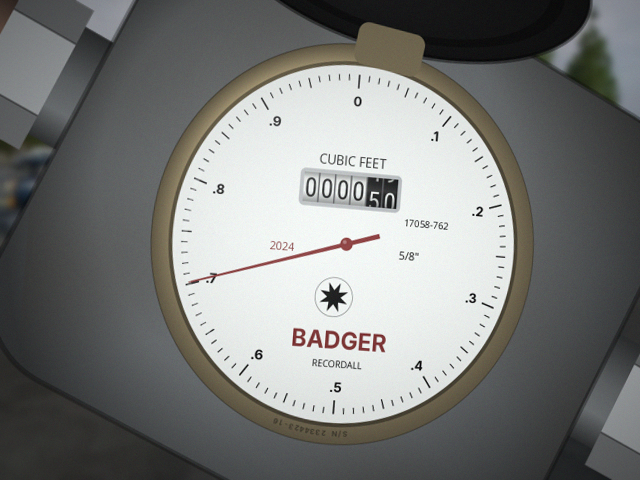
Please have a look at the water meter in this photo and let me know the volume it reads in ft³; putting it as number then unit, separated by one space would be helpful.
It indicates 49.70 ft³
